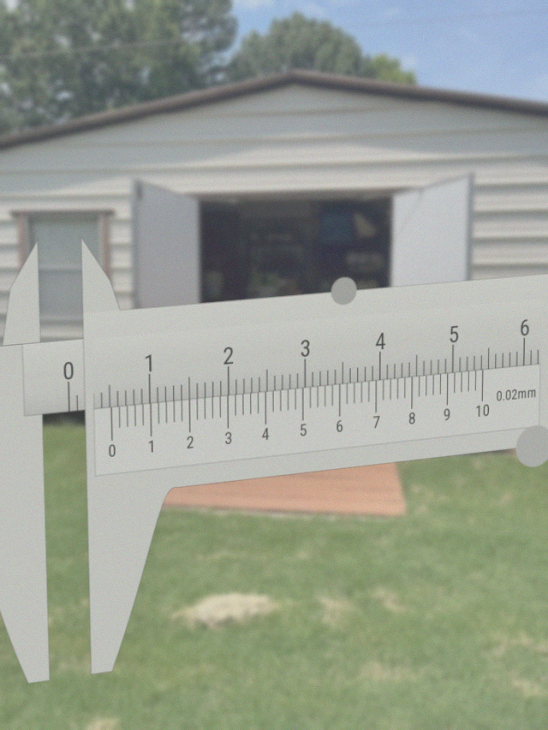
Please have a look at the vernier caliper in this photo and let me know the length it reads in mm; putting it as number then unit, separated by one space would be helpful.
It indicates 5.2 mm
